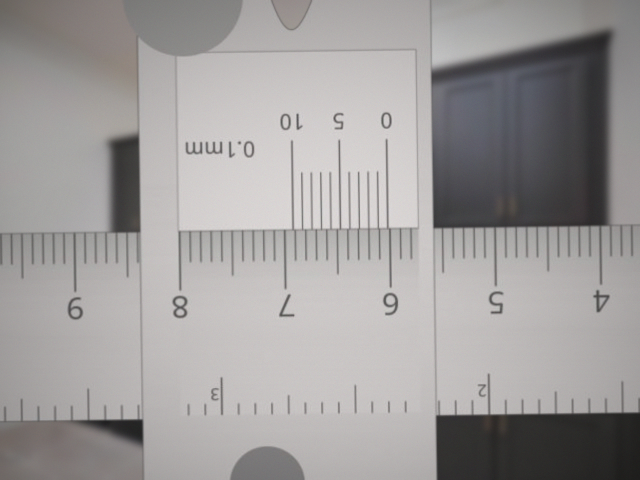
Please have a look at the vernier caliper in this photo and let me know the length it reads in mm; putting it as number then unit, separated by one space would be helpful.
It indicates 60.2 mm
